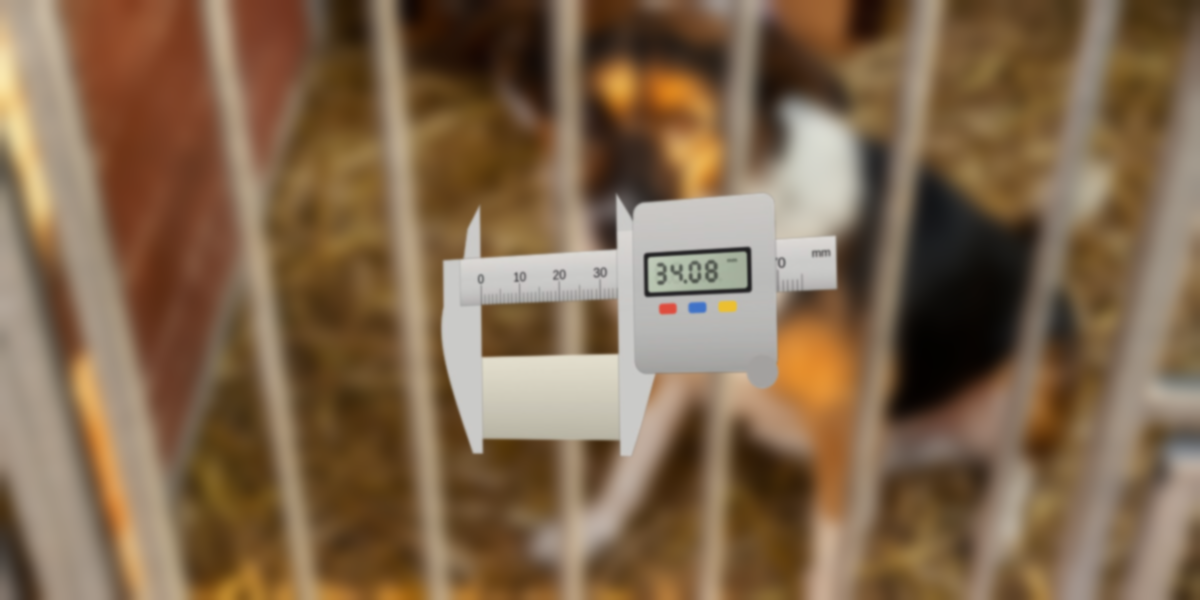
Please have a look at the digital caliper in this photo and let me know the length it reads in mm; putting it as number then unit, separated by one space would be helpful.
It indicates 34.08 mm
